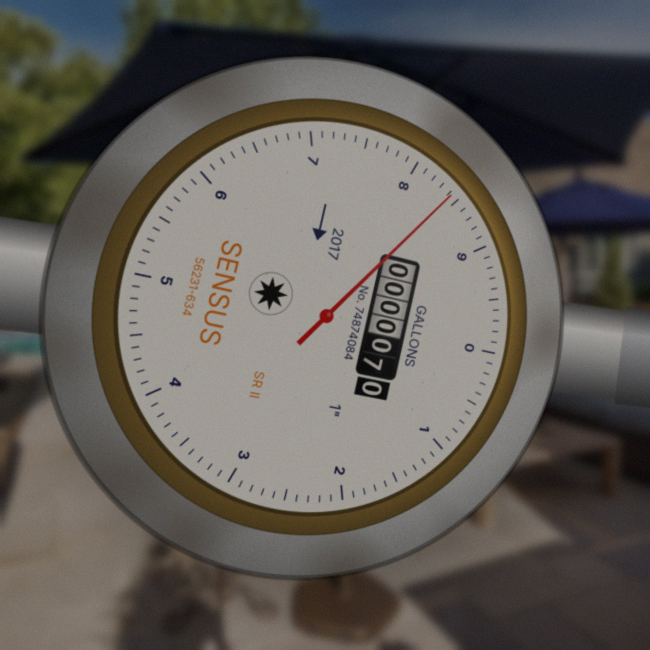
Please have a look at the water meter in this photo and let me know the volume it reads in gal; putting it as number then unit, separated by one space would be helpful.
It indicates 68.4 gal
